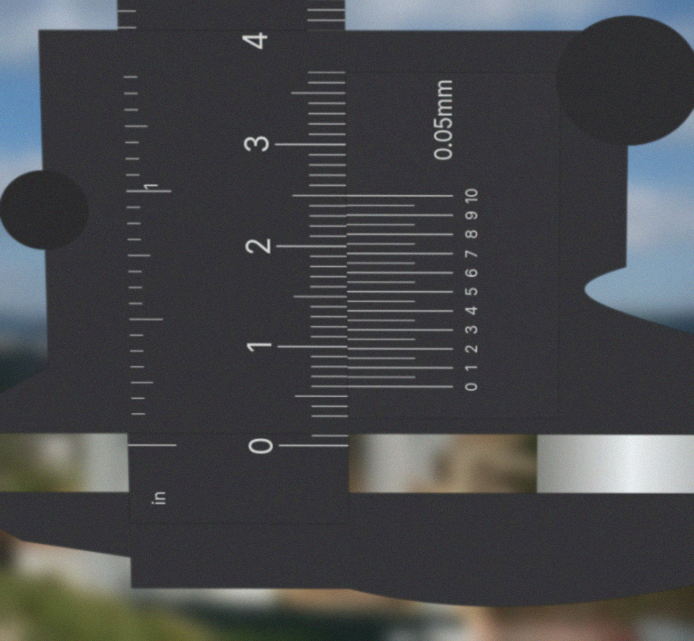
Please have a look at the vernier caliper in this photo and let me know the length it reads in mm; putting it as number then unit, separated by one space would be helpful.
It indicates 6.0 mm
